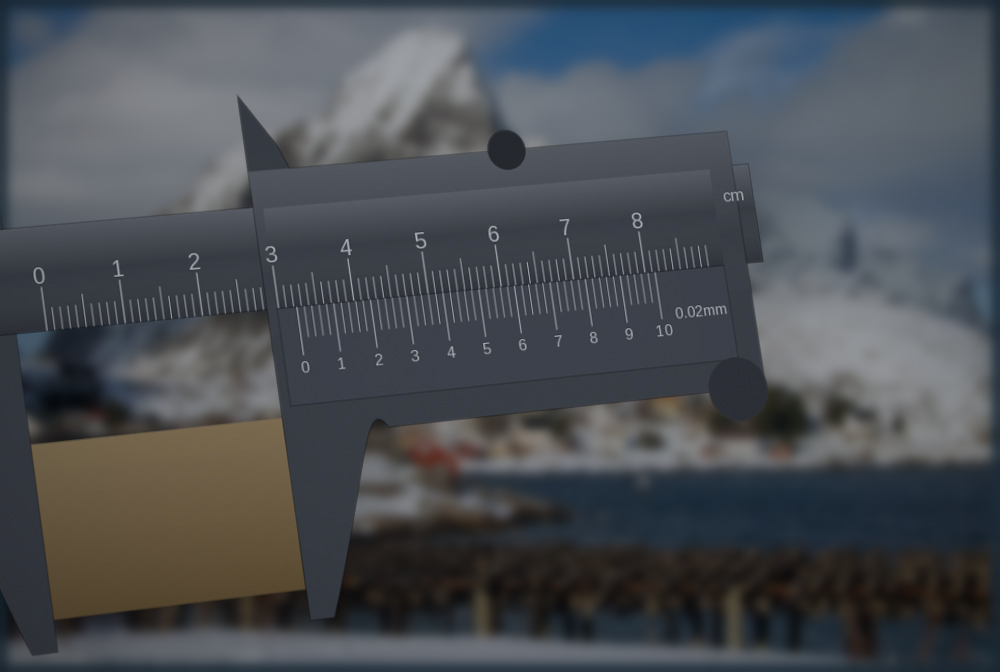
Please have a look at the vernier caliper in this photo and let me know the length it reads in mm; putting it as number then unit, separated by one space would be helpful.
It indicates 32.4 mm
